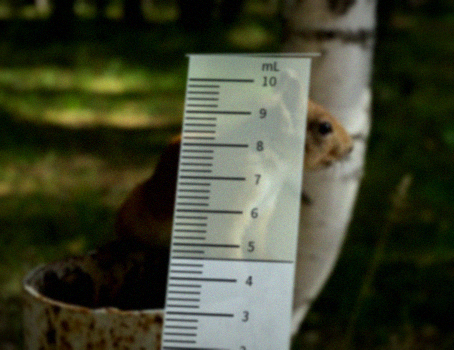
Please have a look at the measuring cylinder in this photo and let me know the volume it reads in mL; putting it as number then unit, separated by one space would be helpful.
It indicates 4.6 mL
